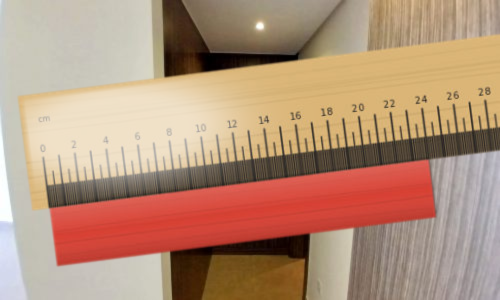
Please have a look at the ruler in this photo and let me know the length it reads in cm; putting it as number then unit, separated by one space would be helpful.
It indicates 24 cm
